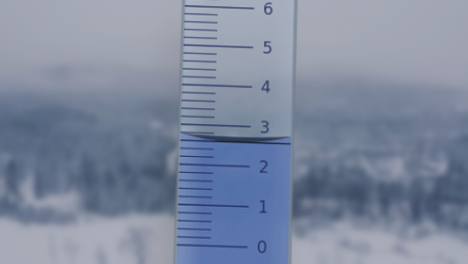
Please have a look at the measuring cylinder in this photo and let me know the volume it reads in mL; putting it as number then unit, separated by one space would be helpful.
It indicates 2.6 mL
